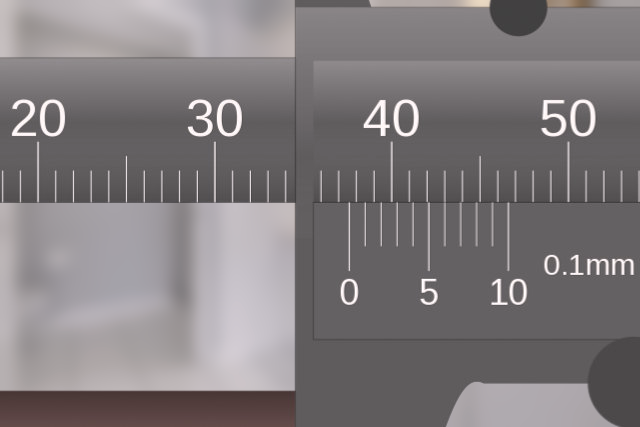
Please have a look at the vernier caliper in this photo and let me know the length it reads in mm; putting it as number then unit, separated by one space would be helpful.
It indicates 37.6 mm
